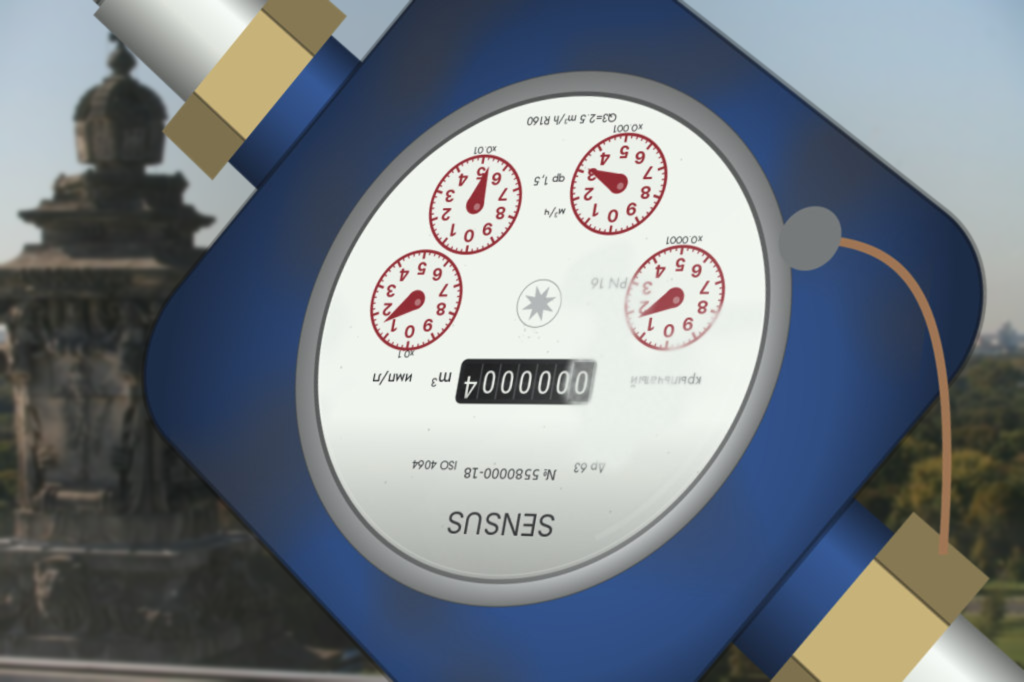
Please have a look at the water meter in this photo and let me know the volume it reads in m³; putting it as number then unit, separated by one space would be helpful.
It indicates 4.1531 m³
